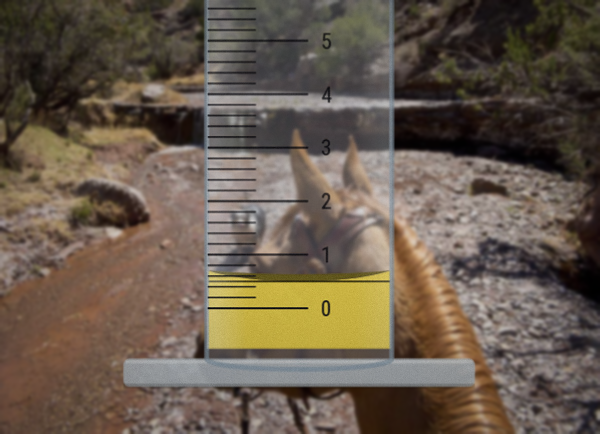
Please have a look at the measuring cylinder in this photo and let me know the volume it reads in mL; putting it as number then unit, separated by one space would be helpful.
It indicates 0.5 mL
